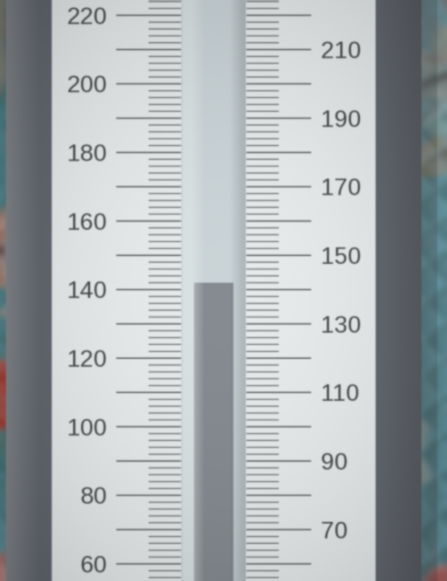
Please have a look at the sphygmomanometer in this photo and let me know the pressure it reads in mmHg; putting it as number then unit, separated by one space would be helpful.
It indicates 142 mmHg
